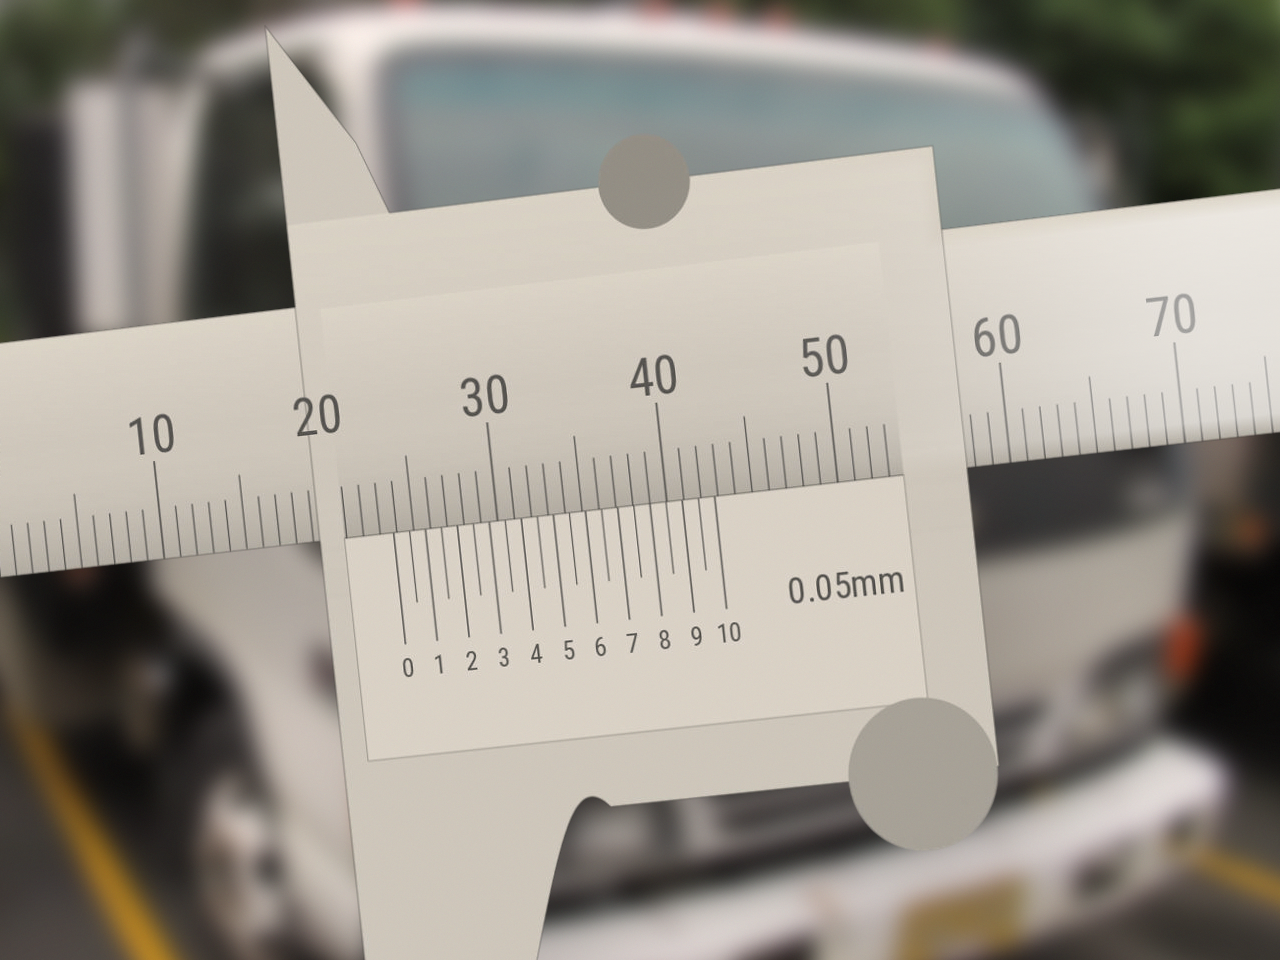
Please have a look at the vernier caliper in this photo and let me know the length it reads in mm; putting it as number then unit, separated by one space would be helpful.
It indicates 23.8 mm
